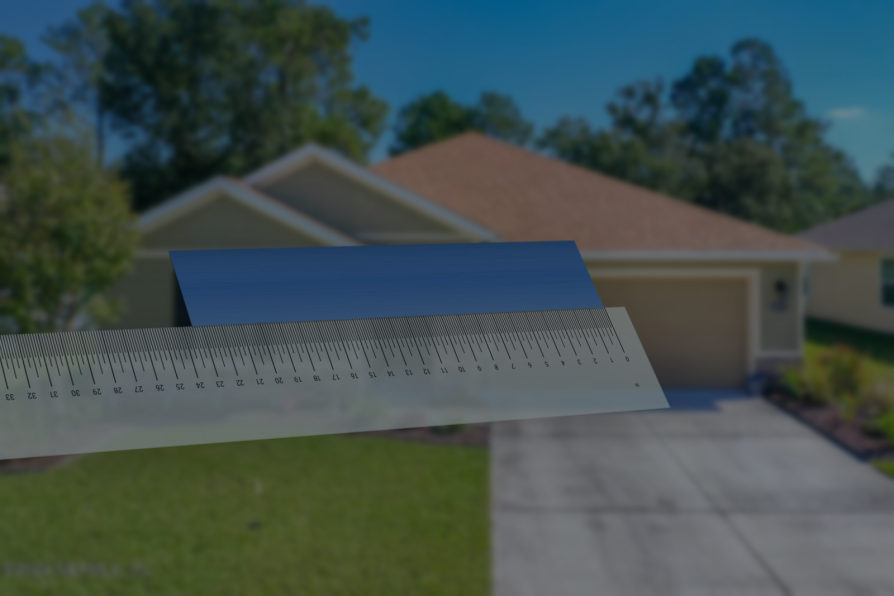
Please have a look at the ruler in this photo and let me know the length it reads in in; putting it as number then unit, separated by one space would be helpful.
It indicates 23.5 in
